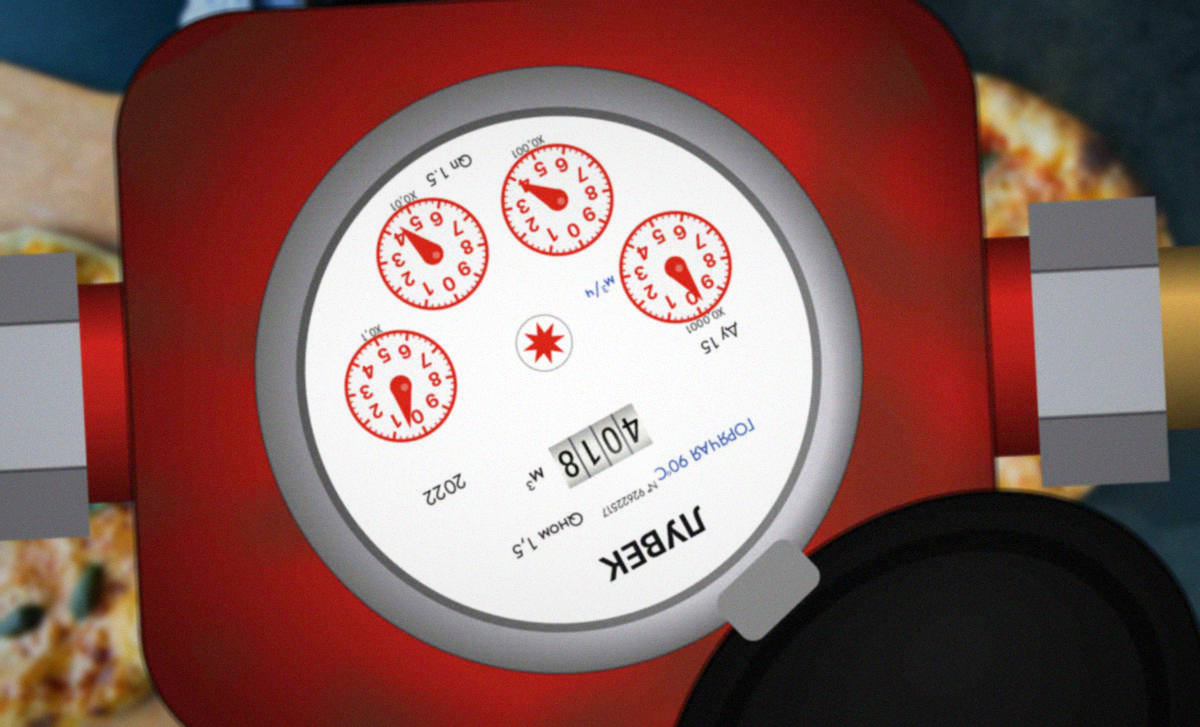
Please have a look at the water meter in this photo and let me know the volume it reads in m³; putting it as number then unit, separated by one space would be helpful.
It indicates 4018.0439 m³
